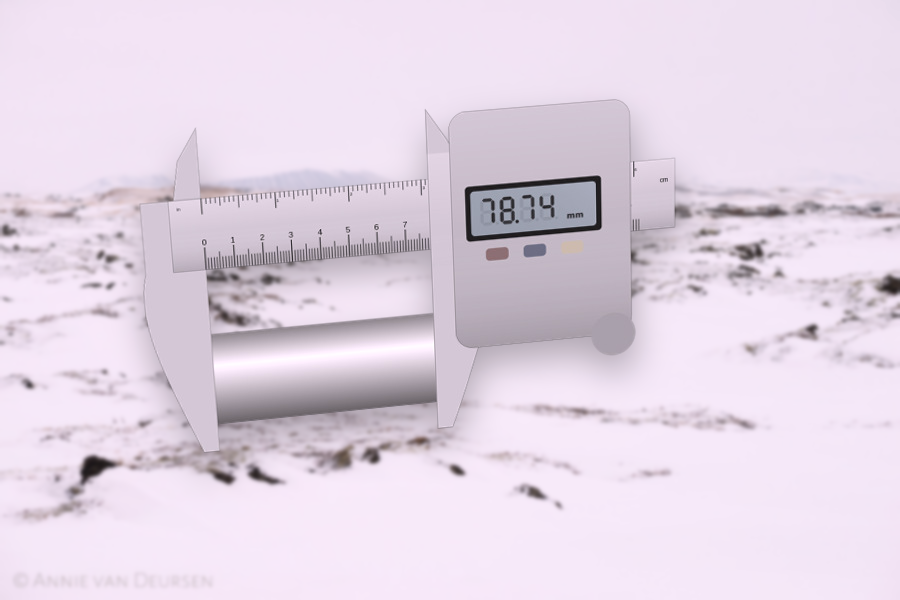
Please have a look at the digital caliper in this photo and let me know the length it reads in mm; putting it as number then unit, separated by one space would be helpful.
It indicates 78.74 mm
